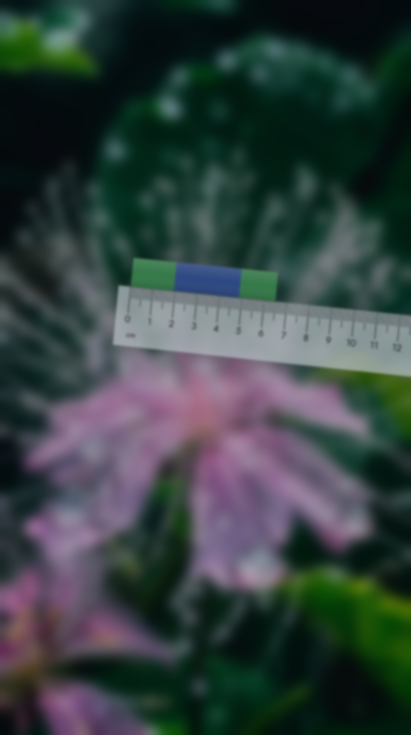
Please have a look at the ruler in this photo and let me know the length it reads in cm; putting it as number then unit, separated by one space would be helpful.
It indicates 6.5 cm
